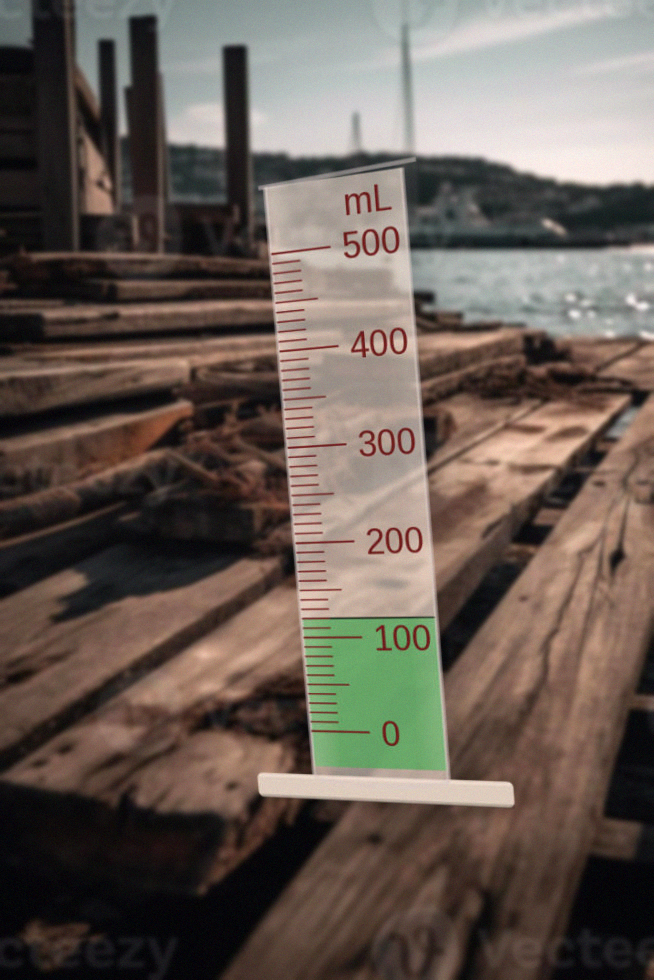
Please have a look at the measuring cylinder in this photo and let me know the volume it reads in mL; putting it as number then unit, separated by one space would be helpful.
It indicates 120 mL
